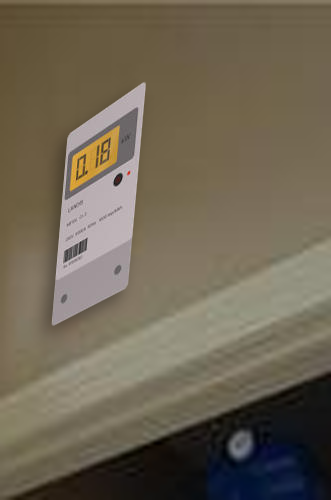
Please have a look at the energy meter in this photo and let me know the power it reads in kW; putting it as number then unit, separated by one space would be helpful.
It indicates 0.18 kW
